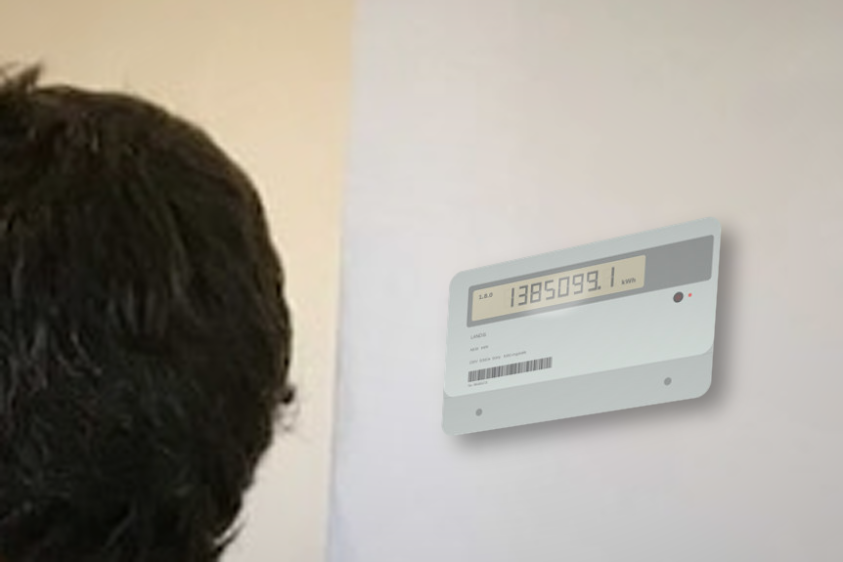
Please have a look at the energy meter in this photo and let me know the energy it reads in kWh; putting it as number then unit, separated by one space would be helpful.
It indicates 1385099.1 kWh
